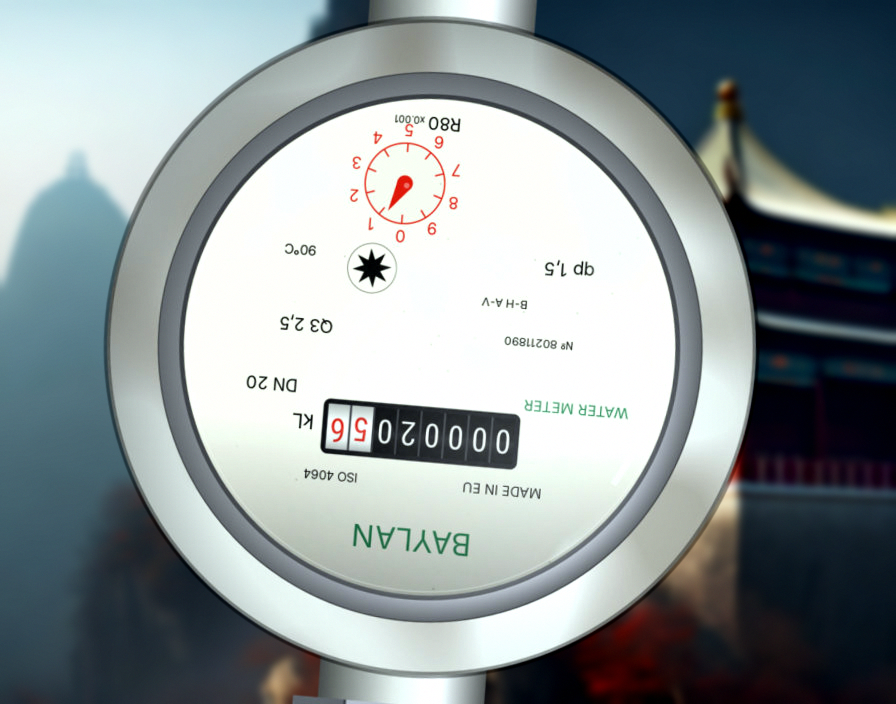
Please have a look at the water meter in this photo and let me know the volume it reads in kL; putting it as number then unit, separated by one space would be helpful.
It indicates 20.560 kL
